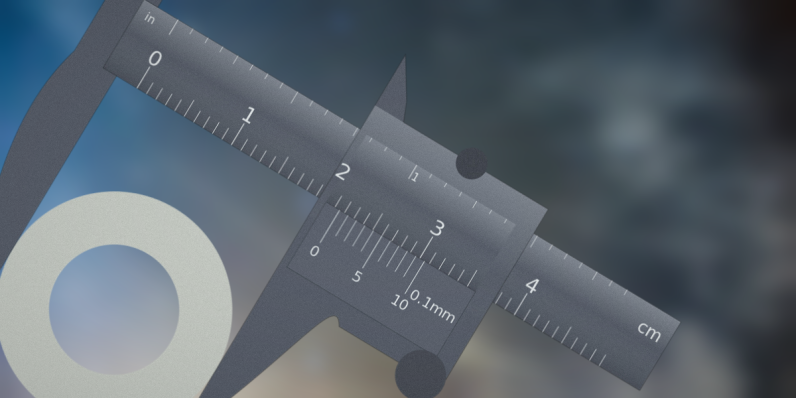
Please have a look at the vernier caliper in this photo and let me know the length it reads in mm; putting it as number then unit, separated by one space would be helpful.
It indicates 21.5 mm
